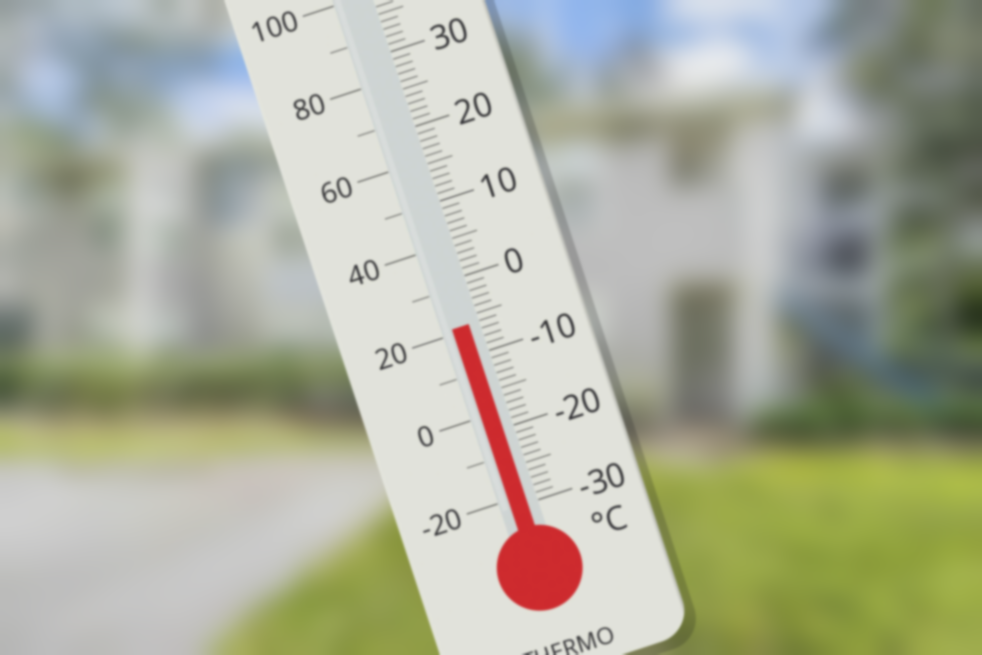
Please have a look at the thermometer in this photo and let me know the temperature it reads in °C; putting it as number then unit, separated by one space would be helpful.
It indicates -6 °C
